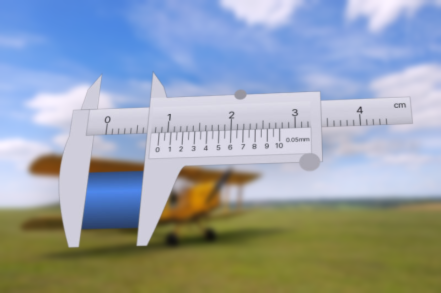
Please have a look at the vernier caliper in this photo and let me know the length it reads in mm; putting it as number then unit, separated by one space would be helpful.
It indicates 8.6 mm
